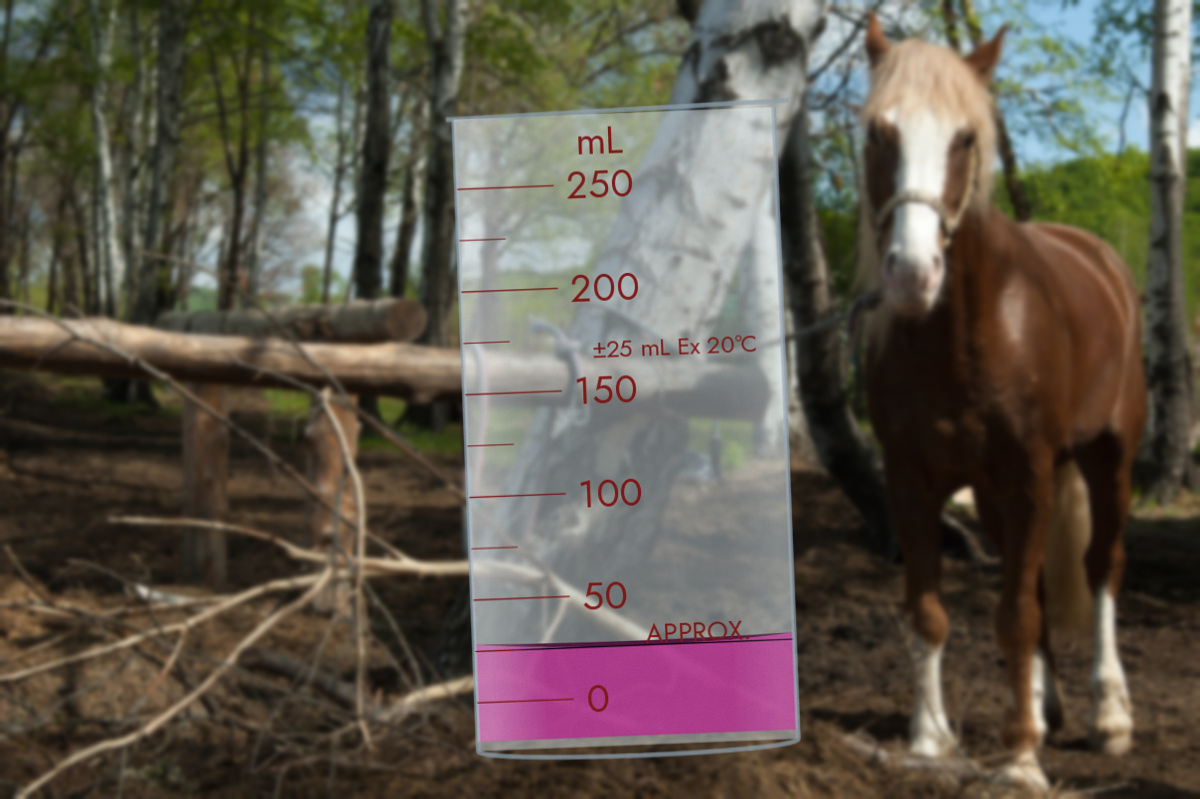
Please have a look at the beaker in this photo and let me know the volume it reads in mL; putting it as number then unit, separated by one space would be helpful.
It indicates 25 mL
